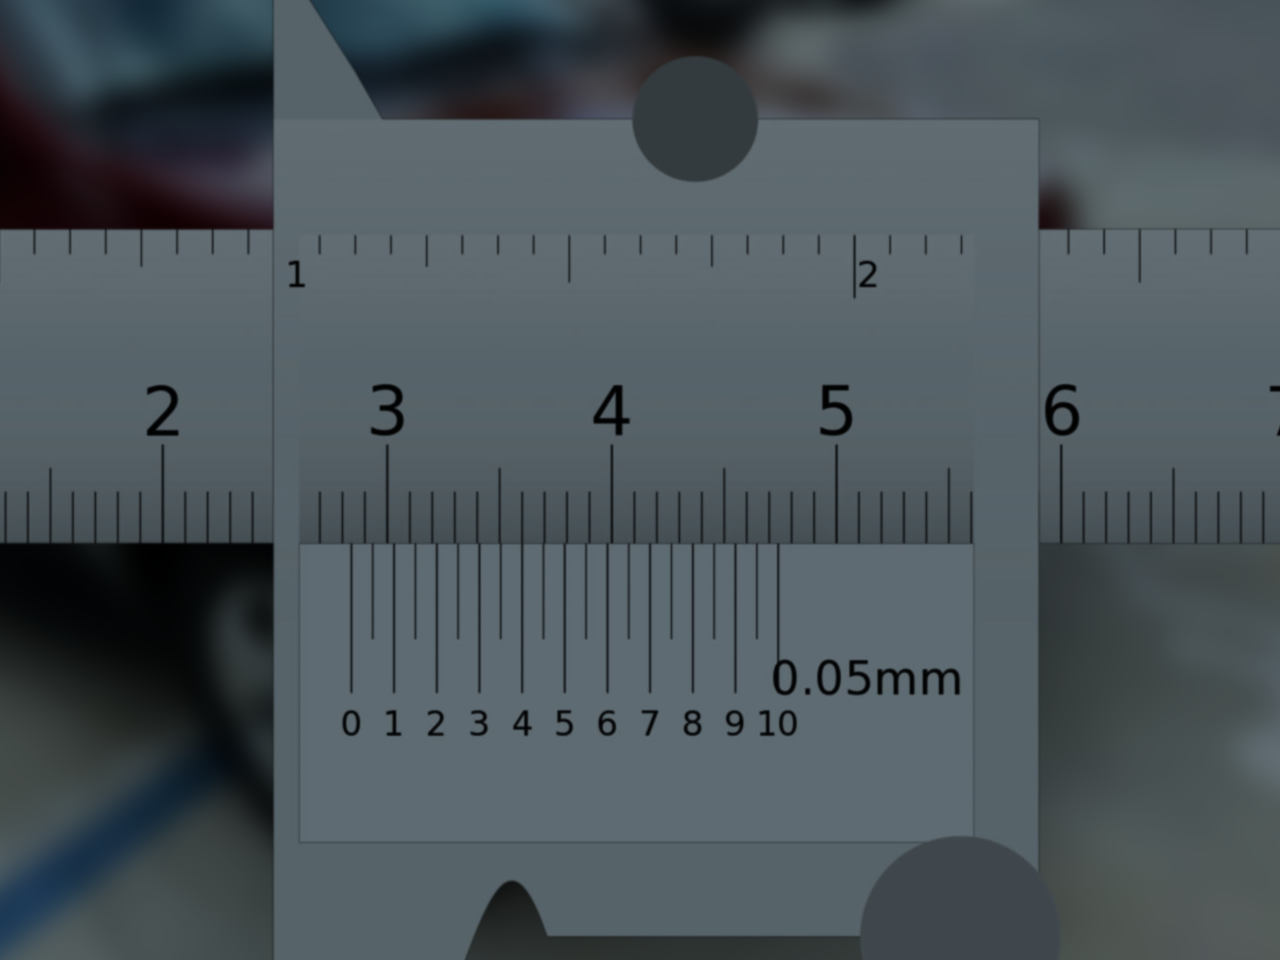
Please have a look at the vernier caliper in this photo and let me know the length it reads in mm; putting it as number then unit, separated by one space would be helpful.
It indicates 28.4 mm
